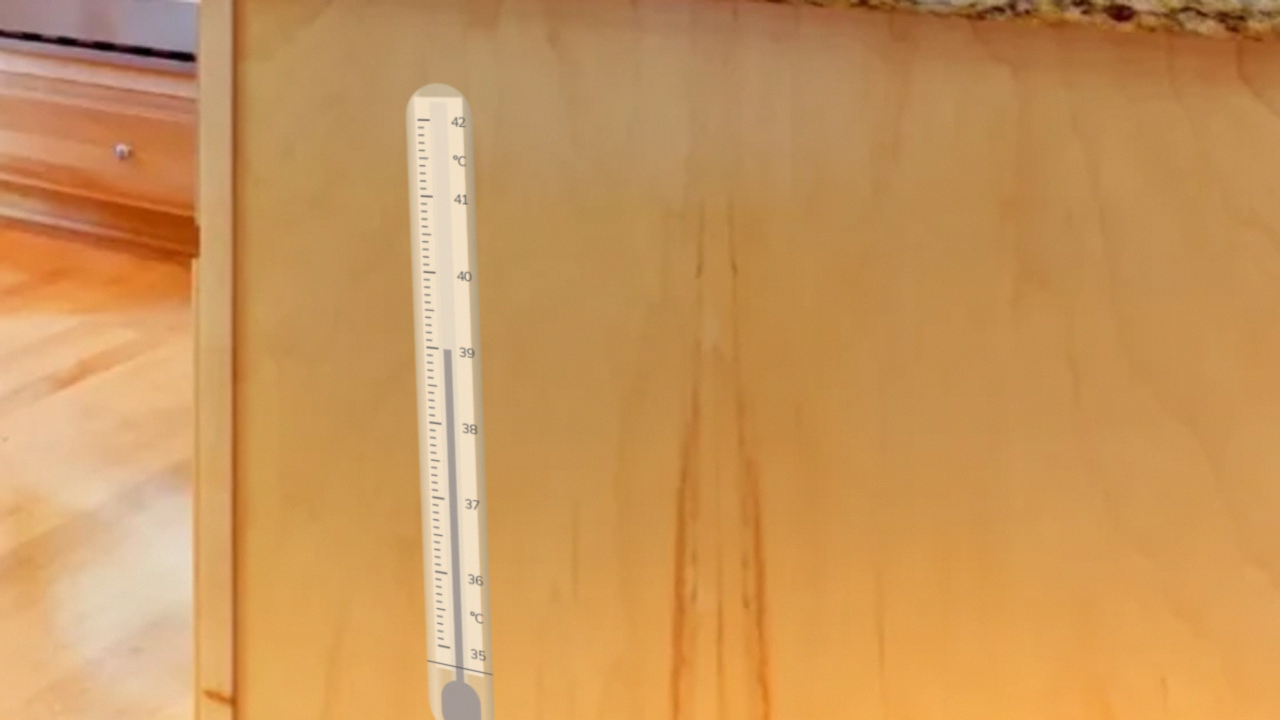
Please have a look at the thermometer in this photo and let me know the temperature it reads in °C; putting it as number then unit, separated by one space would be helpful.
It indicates 39 °C
